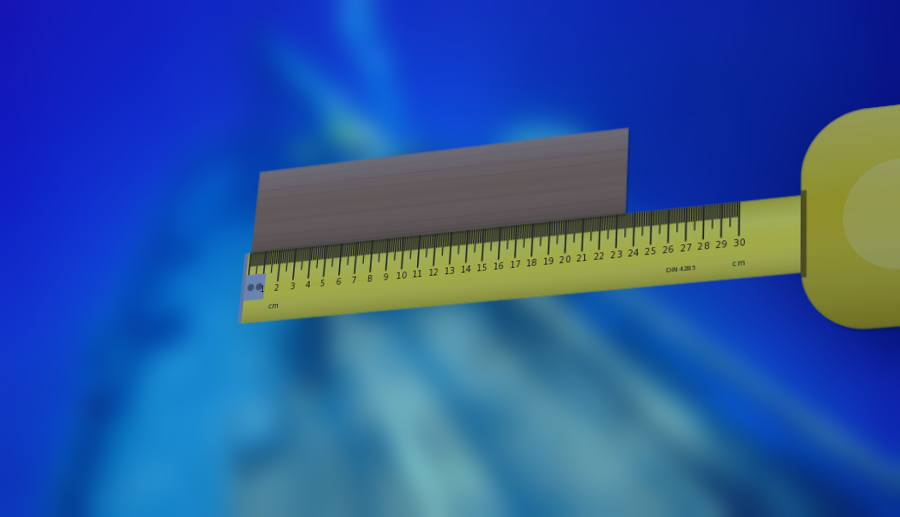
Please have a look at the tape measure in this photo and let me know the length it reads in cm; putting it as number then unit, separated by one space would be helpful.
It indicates 23.5 cm
